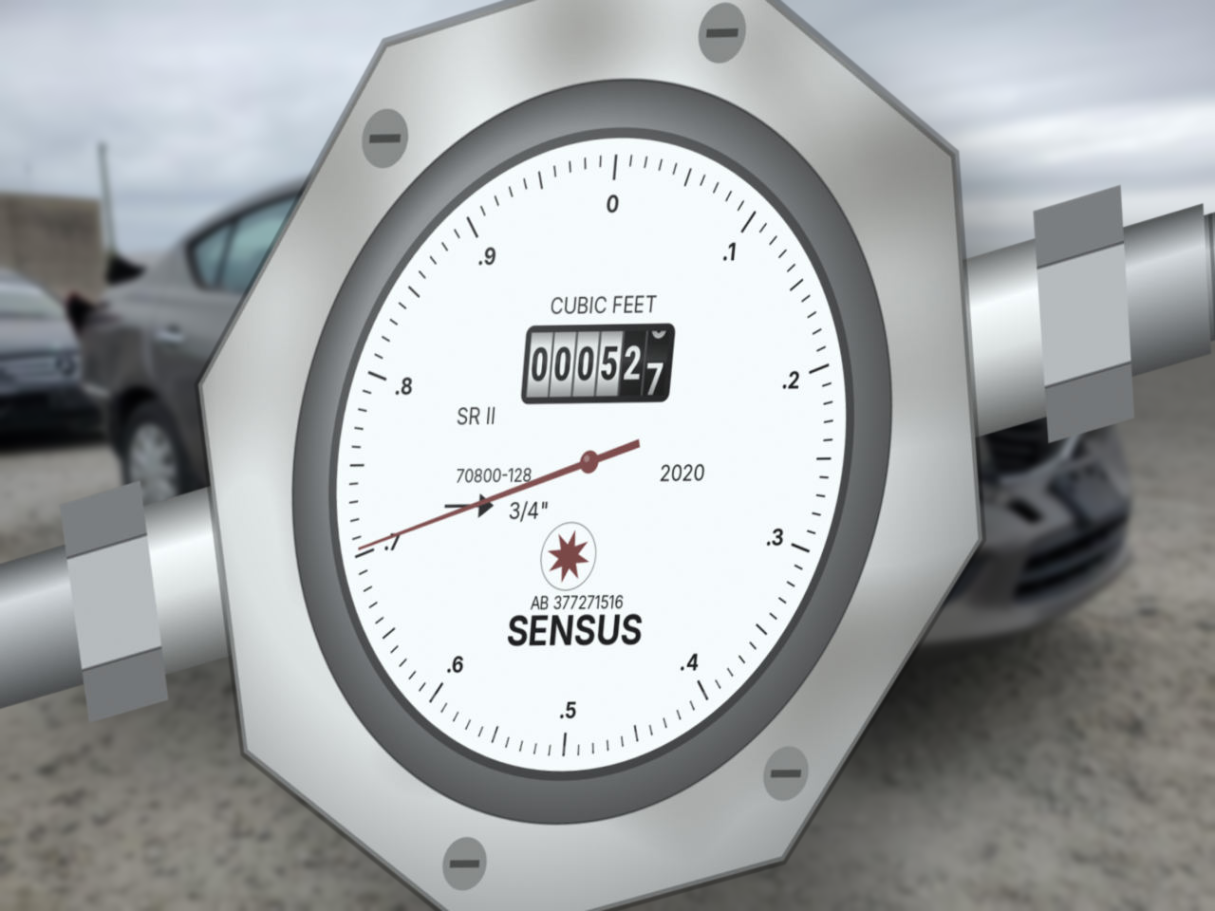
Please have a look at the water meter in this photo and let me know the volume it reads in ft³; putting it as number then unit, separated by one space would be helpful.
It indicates 526.70 ft³
